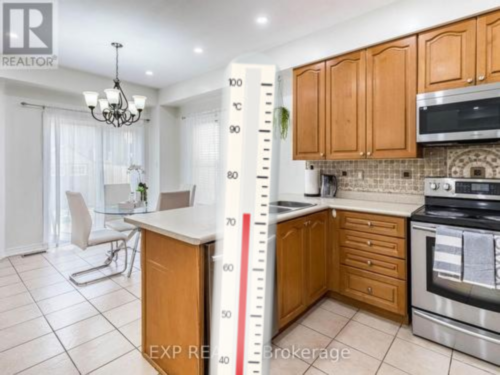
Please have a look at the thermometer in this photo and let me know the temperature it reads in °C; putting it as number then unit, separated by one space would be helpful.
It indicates 72 °C
